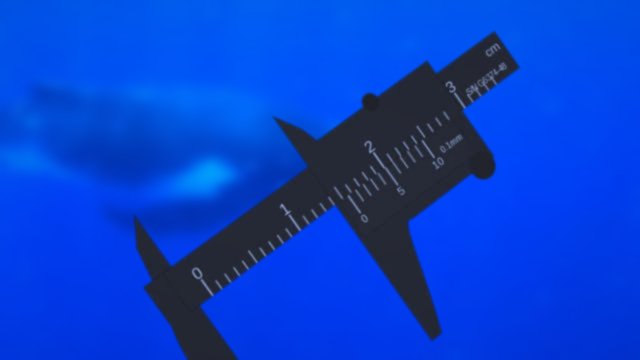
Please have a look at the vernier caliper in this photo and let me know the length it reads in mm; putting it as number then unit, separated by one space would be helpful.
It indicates 15.6 mm
